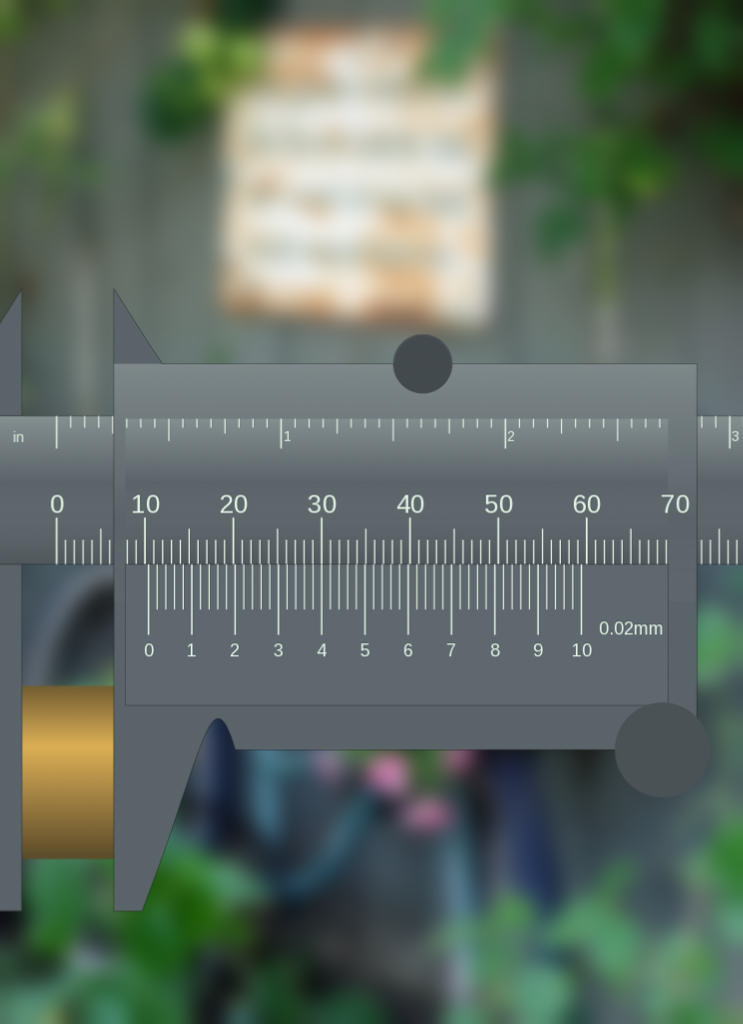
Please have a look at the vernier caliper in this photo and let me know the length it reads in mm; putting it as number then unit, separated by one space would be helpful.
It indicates 10.4 mm
